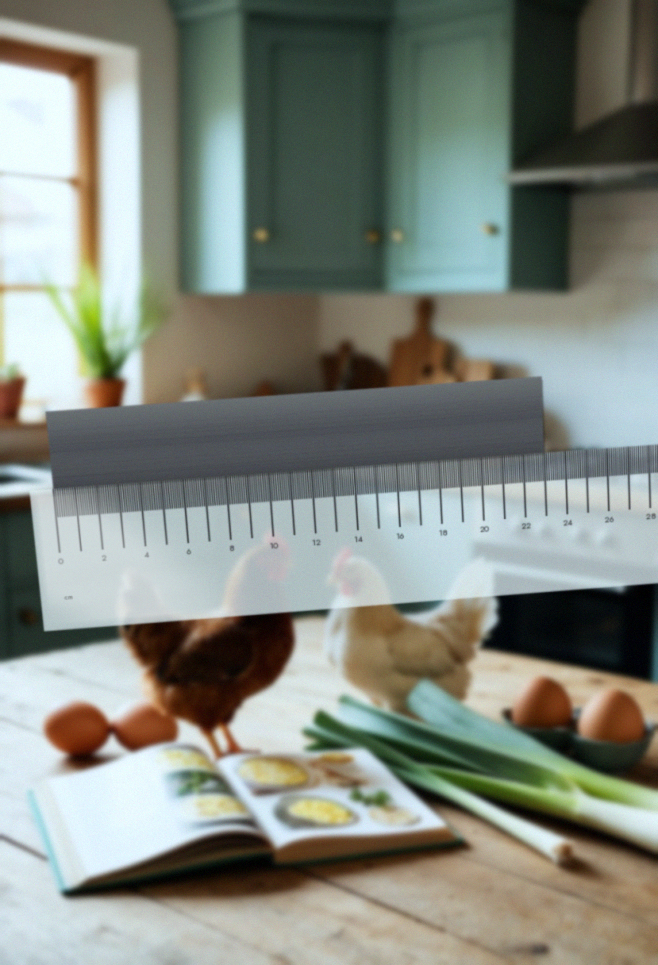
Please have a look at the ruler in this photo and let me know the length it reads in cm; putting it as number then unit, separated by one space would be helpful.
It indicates 23 cm
